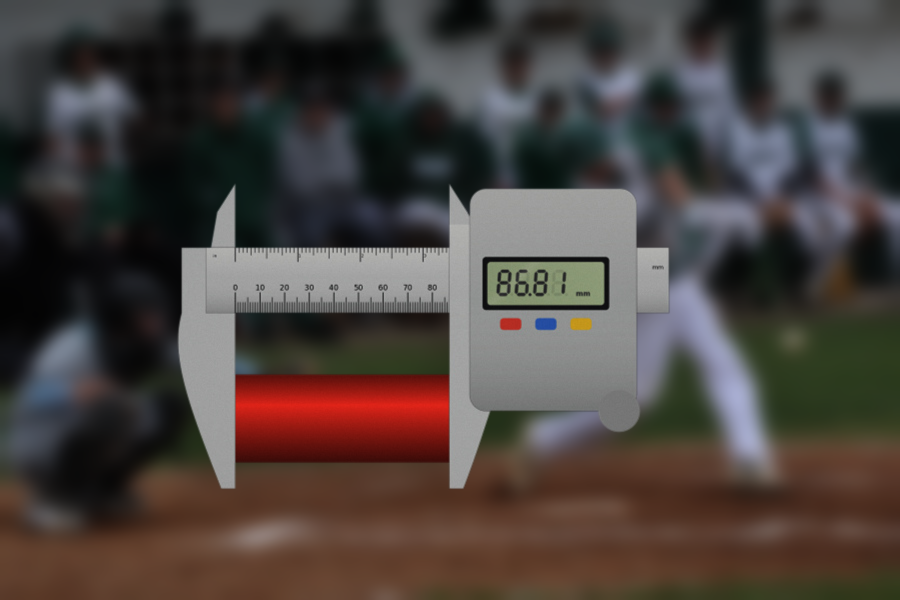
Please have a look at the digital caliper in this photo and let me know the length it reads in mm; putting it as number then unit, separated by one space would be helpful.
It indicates 86.81 mm
